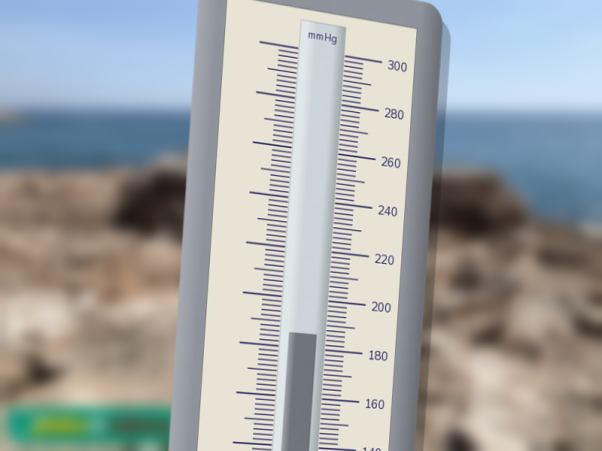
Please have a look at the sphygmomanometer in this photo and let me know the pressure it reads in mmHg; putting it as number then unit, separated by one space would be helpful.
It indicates 186 mmHg
